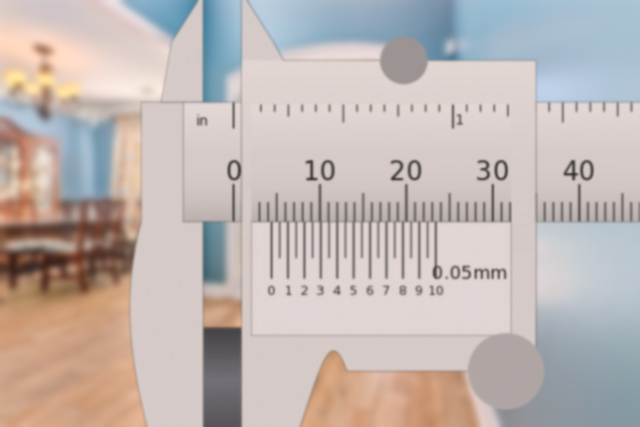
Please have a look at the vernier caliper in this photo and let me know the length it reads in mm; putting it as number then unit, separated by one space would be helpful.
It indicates 4.4 mm
